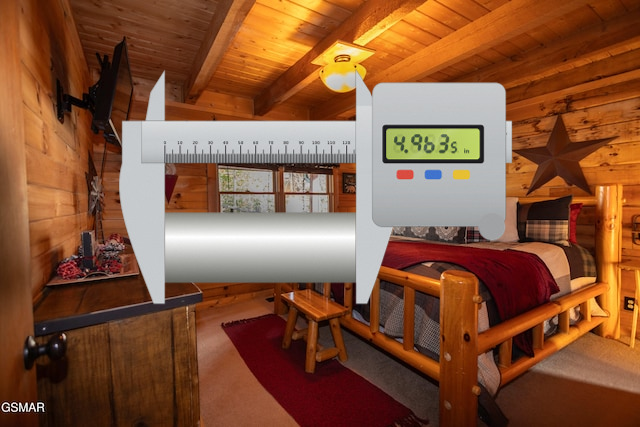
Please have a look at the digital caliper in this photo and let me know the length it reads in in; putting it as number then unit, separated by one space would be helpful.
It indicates 4.9635 in
